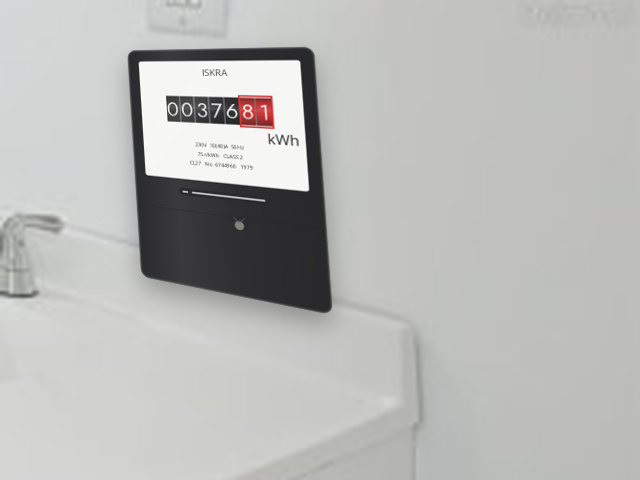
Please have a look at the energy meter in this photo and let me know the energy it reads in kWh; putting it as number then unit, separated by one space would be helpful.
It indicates 376.81 kWh
